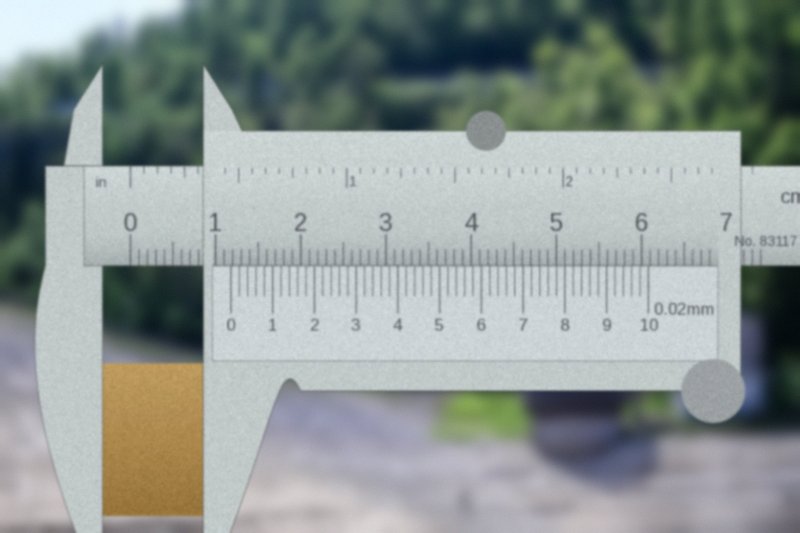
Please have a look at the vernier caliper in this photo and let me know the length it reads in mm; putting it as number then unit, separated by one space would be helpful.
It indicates 11.8 mm
